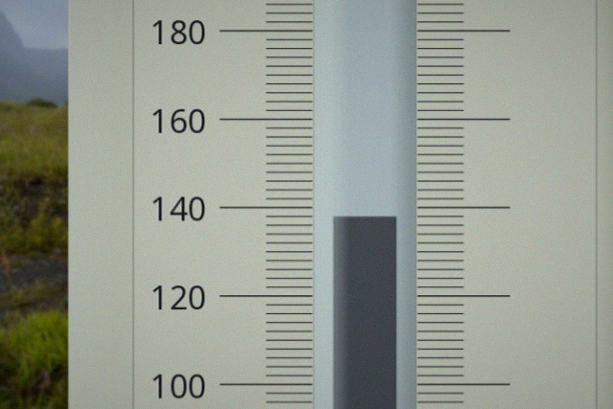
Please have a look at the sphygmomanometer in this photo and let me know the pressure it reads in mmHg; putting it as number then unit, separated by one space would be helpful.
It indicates 138 mmHg
